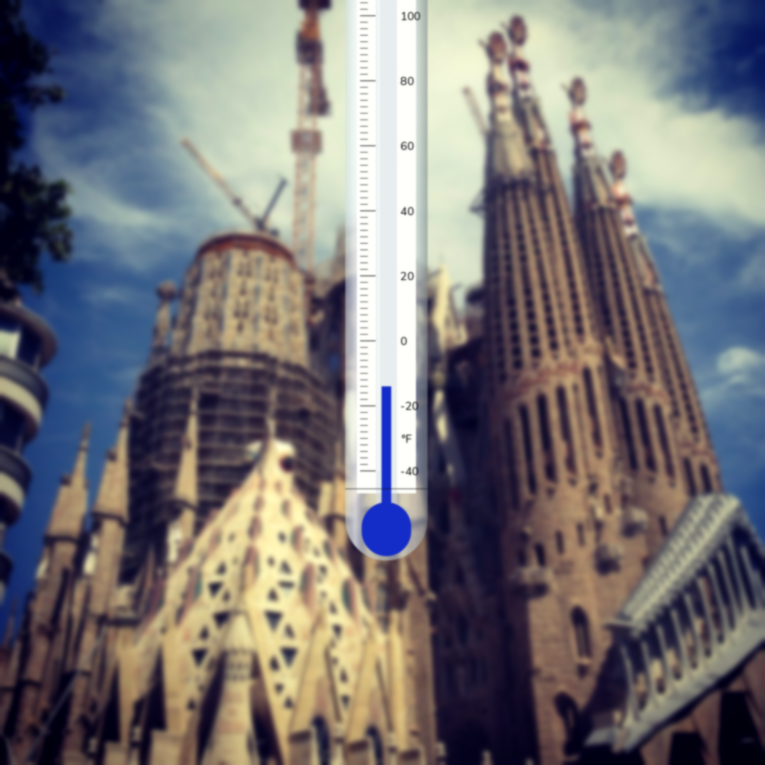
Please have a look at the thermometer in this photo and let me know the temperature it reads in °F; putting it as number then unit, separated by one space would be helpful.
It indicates -14 °F
